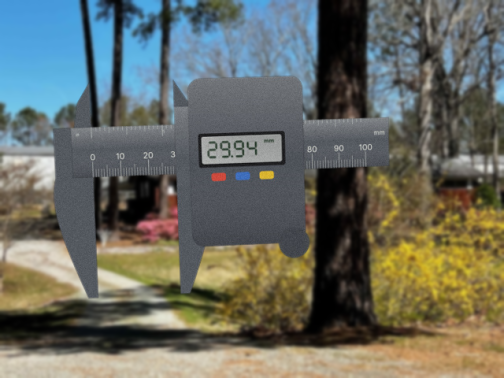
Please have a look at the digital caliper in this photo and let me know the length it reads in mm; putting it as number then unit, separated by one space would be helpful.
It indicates 29.94 mm
